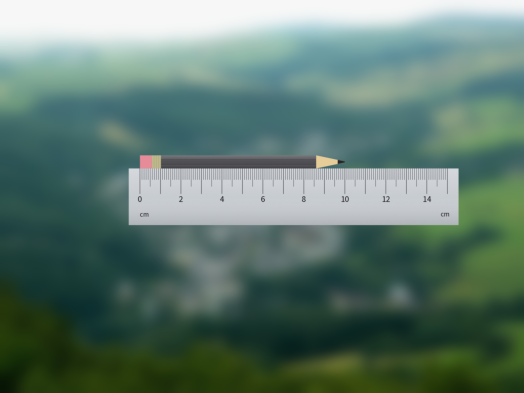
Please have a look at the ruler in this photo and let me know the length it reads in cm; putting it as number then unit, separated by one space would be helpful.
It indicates 10 cm
